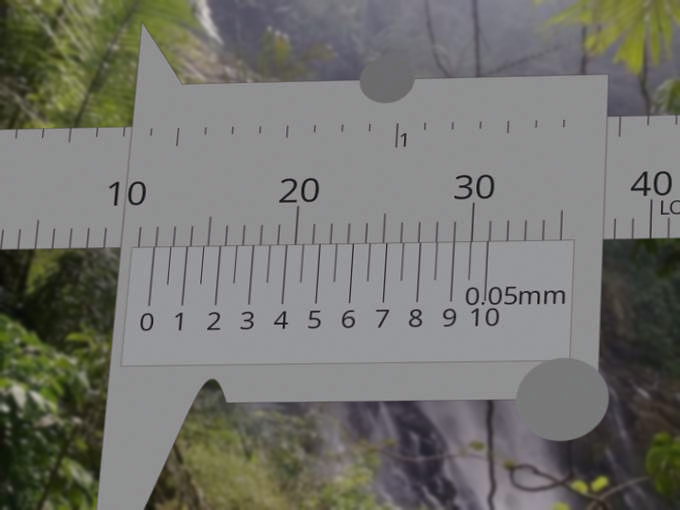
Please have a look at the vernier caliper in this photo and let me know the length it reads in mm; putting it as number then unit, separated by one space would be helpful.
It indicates 11.9 mm
